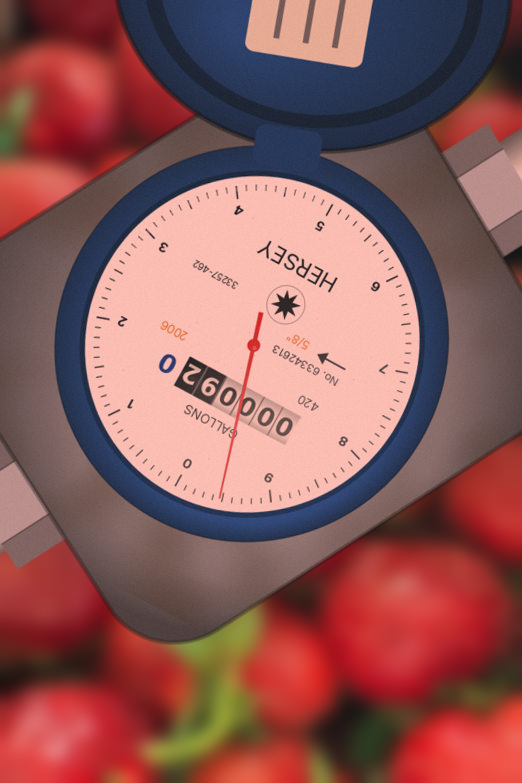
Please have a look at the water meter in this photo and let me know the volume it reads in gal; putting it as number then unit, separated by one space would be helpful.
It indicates 919.5 gal
